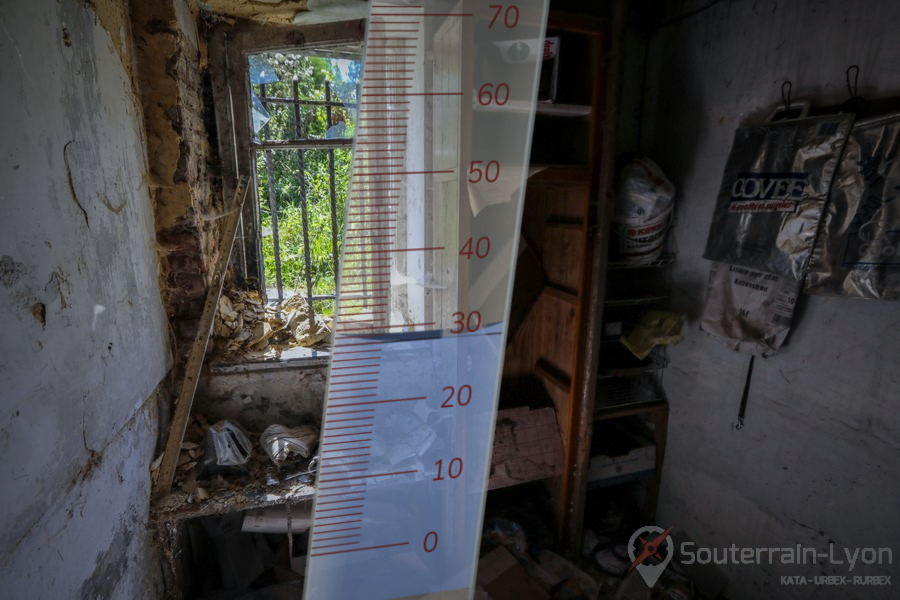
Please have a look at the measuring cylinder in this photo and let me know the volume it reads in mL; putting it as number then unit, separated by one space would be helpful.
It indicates 28 mL
